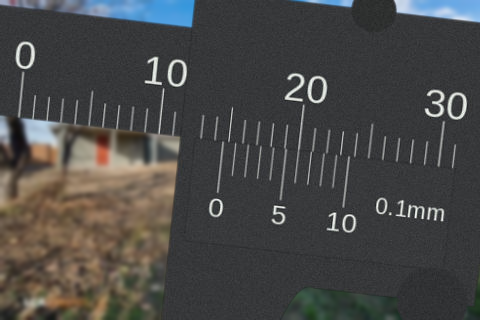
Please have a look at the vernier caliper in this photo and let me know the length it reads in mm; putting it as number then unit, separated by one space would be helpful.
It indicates 14.6 mm
